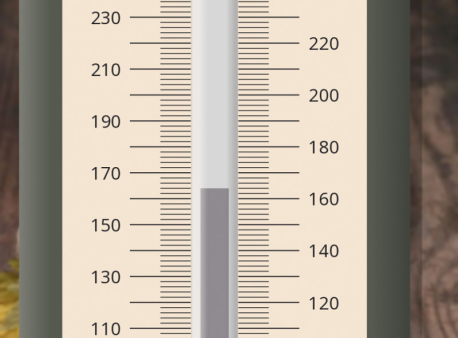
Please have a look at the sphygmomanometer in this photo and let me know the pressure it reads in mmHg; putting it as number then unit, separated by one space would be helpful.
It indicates 164 mmHg
